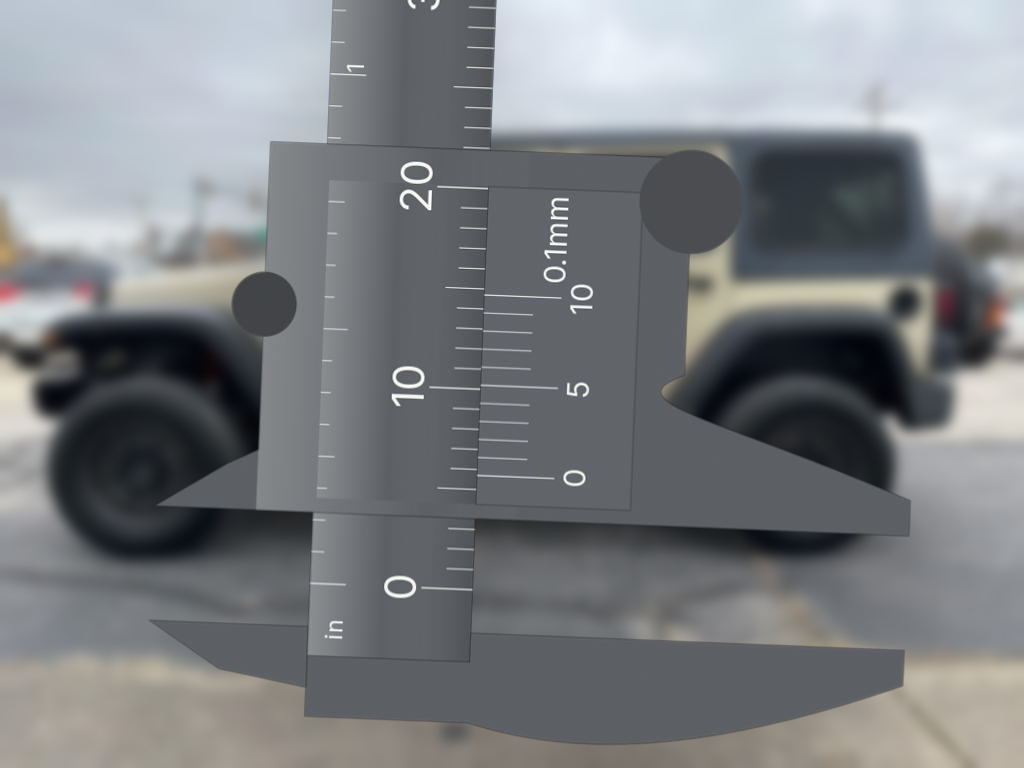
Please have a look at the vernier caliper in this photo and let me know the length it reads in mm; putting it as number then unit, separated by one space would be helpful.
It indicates 5.7 mm
